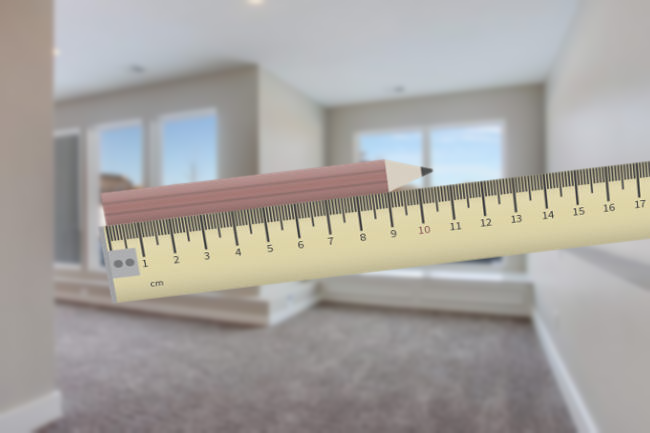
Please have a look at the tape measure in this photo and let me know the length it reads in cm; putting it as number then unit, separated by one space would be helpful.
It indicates 10.5 cm
